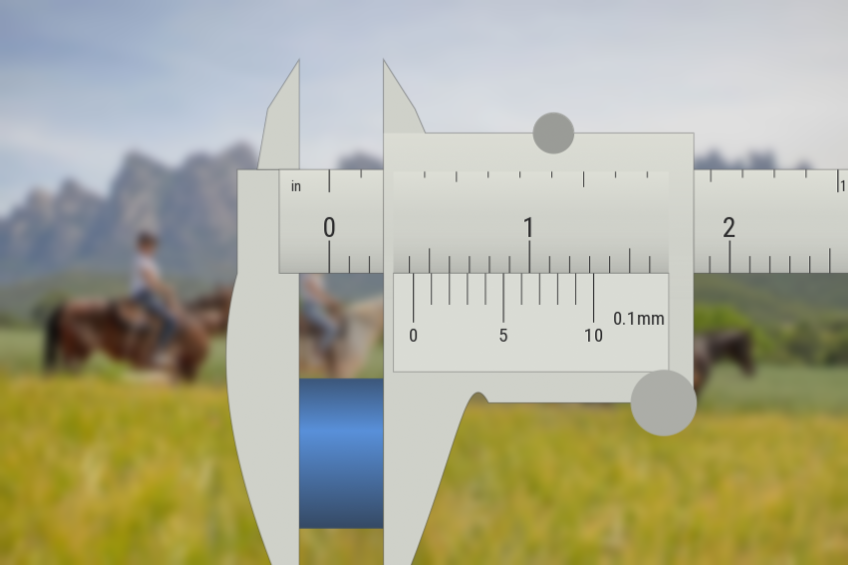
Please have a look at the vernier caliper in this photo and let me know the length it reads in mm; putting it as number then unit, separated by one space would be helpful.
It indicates 4.2 mm
